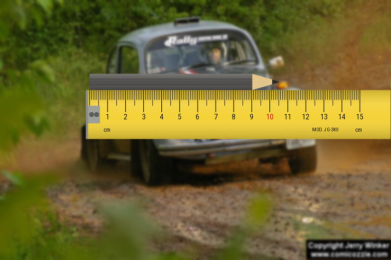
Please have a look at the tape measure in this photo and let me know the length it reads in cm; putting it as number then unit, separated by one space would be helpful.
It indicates 10.5 cm
